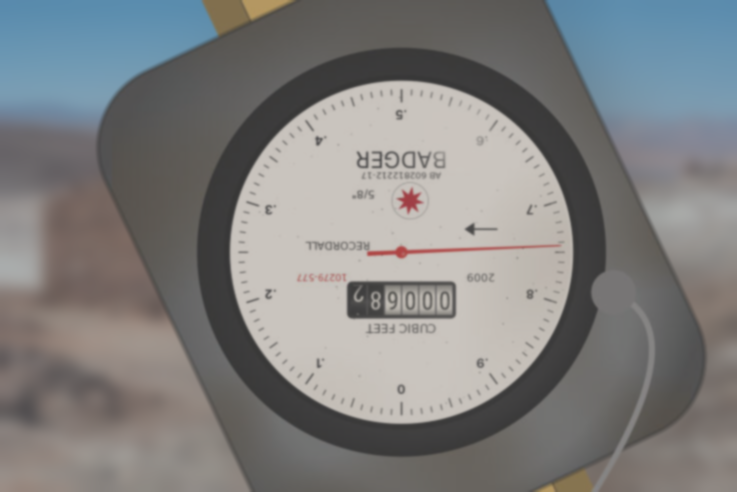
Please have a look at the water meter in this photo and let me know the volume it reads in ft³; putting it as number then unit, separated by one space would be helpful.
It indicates 681.74 ft³
